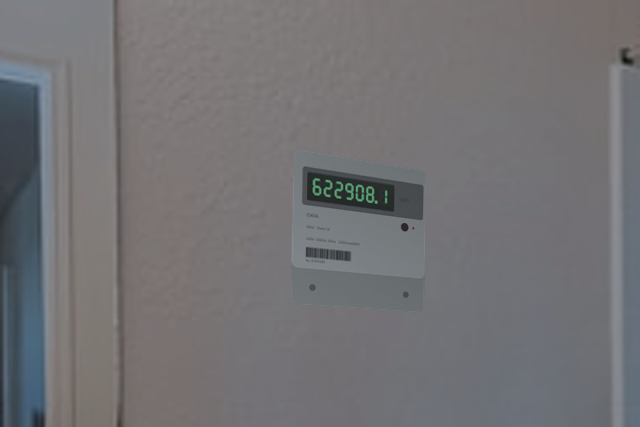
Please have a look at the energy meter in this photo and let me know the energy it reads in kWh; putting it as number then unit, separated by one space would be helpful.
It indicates 622908.1 kWh
